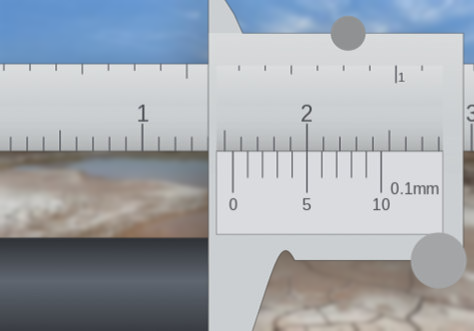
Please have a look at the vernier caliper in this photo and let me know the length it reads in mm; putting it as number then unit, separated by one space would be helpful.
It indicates 15.5 mm
